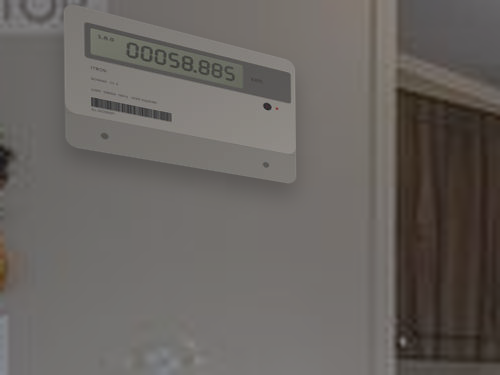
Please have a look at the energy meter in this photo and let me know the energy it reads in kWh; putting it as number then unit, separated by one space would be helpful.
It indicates 58.885 kWh
